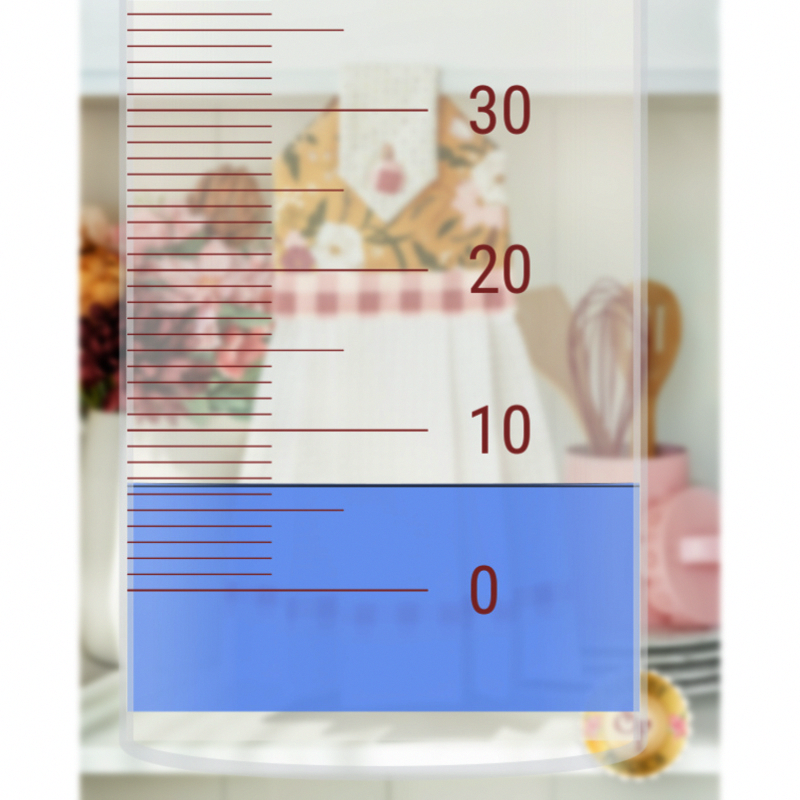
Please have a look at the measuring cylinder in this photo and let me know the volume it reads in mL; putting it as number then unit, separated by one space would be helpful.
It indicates 6.5 mL
